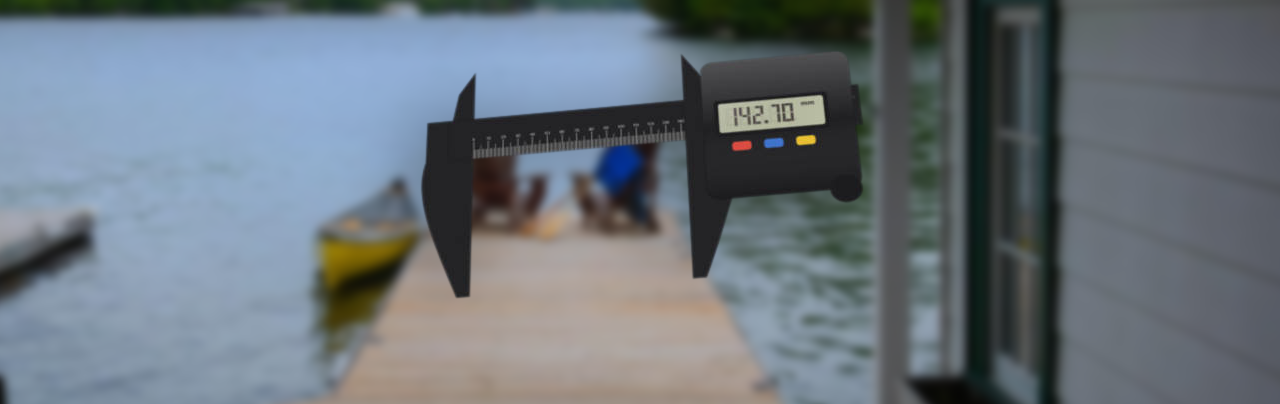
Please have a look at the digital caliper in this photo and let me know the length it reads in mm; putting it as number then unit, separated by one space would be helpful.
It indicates 142.70 mm
